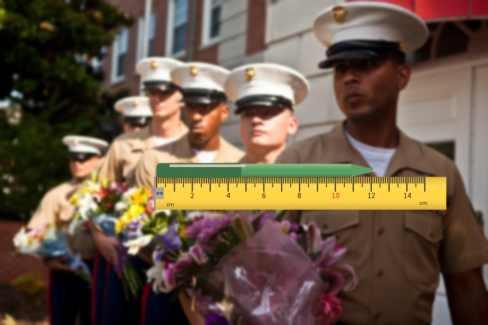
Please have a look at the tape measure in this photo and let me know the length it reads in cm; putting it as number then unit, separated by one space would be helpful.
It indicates 12.5 cm
